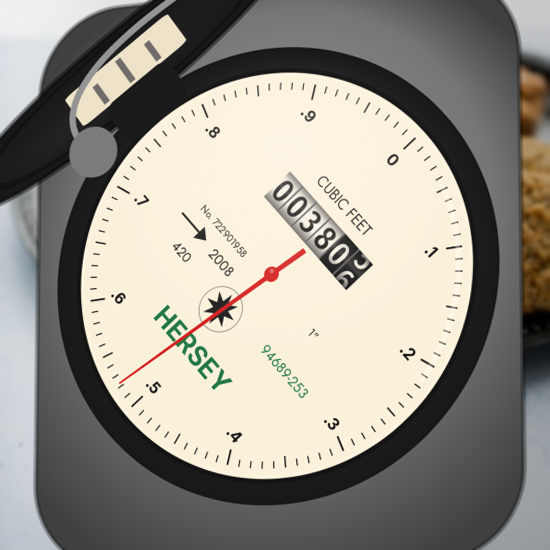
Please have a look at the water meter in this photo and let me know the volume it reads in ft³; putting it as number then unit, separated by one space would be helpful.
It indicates 3805.52 ft³
